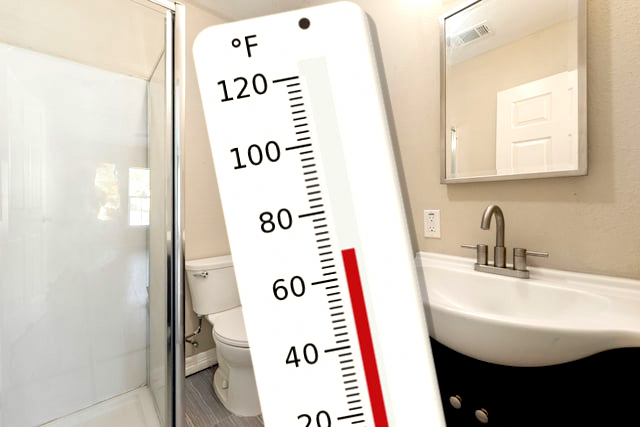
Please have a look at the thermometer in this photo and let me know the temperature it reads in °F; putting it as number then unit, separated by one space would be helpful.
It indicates 68 °F
